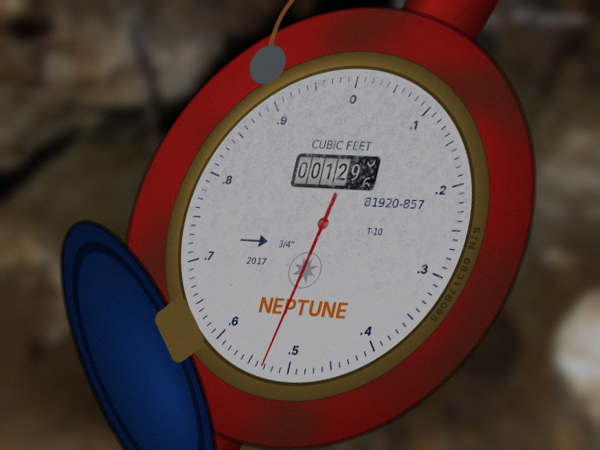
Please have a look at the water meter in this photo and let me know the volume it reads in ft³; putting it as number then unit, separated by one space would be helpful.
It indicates 1295.53 ft³
